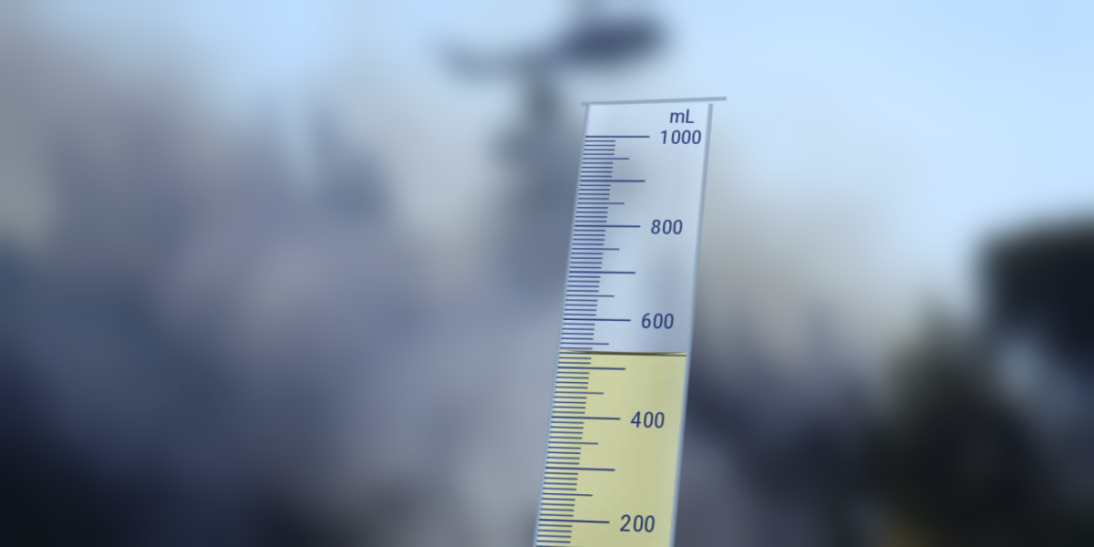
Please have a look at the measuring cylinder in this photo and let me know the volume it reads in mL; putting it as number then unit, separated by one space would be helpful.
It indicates 530 mL
